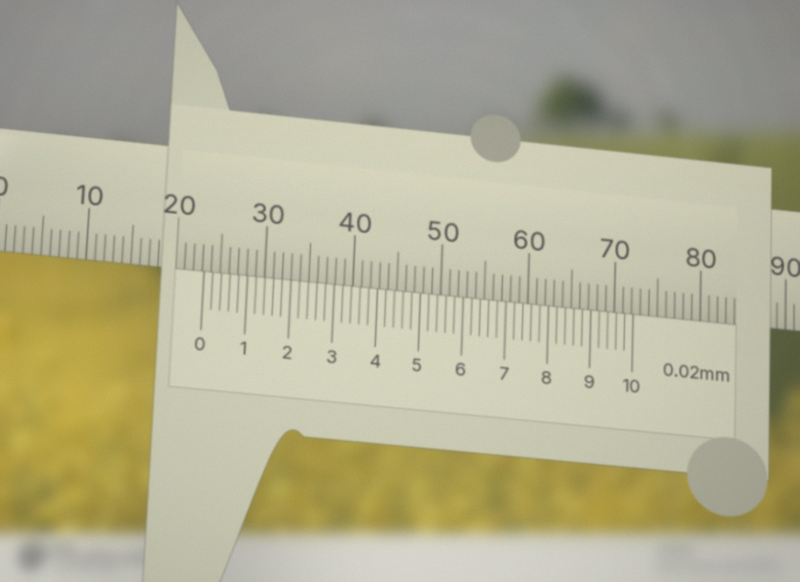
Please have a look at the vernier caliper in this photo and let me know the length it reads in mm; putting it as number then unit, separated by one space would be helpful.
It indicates 23.2 mm
